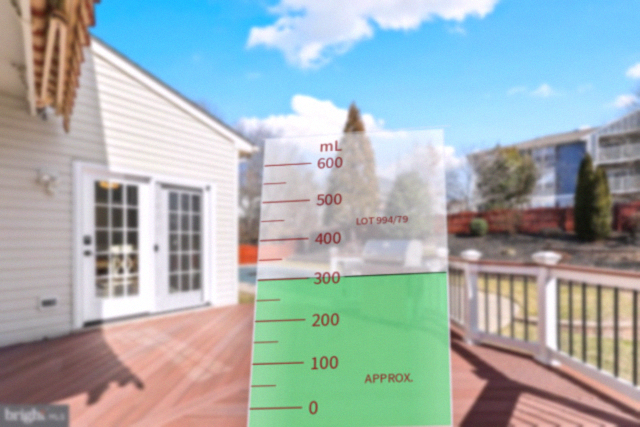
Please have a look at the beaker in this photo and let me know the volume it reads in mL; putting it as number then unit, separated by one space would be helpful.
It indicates 300 mL
